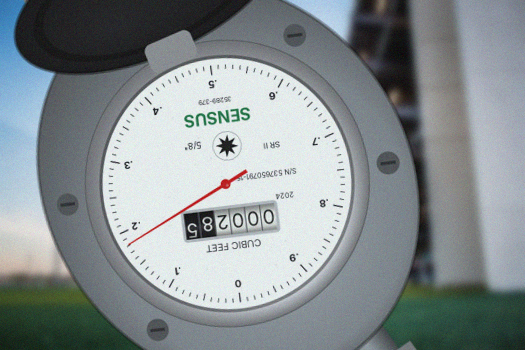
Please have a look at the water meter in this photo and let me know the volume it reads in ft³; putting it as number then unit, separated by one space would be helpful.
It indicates 285.18 ft³
